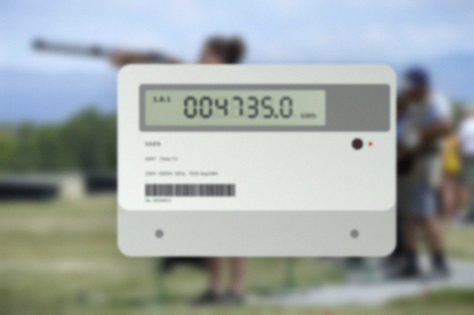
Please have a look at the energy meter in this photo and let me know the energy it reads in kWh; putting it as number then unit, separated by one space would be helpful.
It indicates 4735.0 kWh
